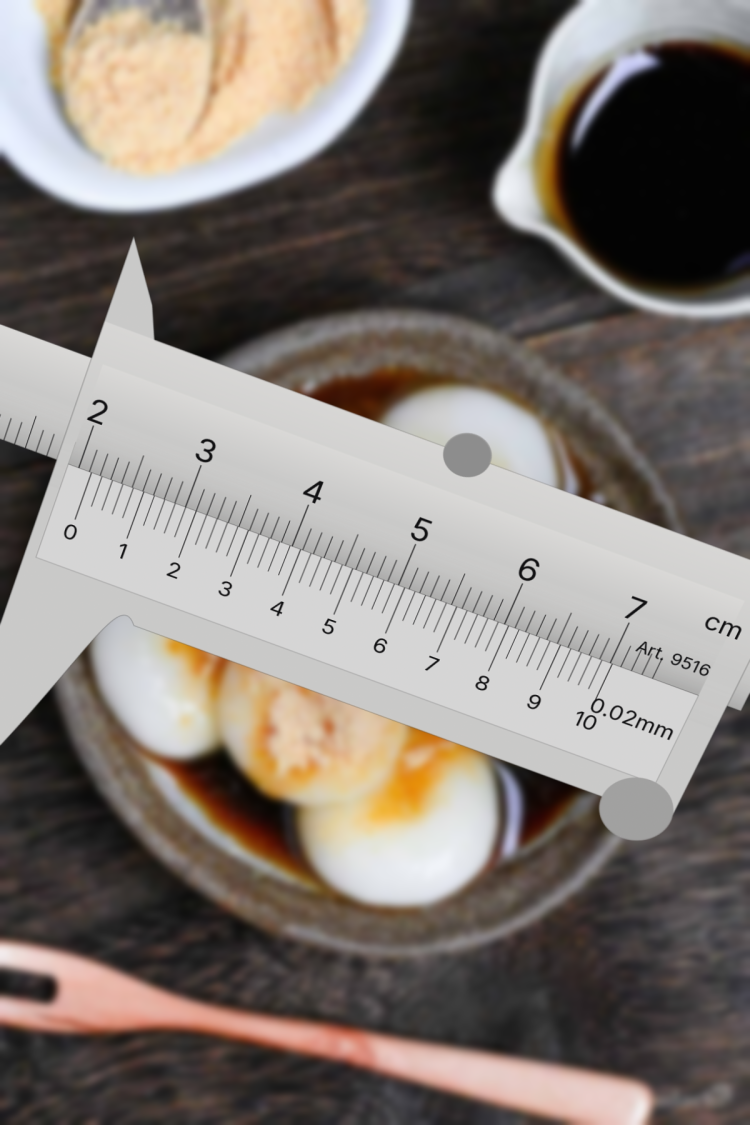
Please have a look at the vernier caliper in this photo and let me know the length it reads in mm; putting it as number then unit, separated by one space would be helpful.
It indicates 21.2 mm
